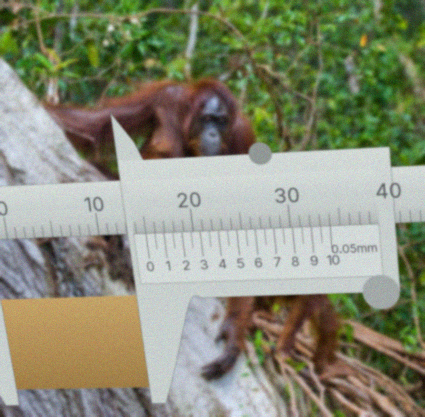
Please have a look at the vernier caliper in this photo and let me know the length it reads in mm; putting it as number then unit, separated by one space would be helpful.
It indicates 15.0 mm
